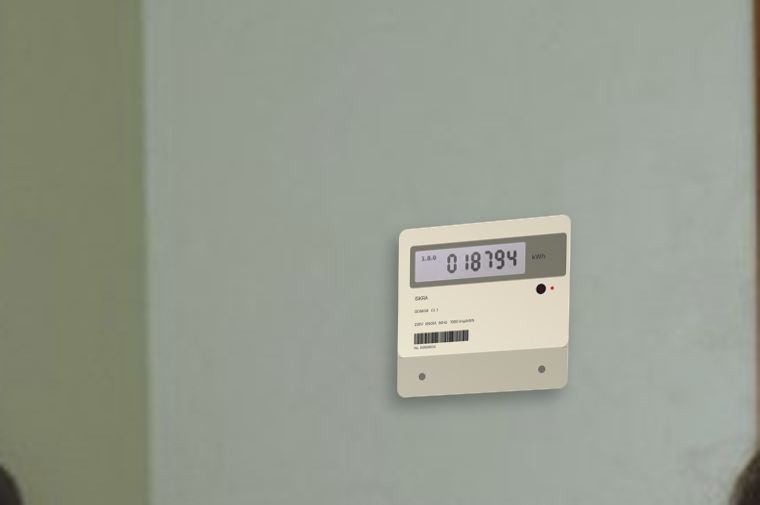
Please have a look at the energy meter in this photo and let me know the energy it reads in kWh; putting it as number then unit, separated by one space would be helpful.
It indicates 18794 kWh
